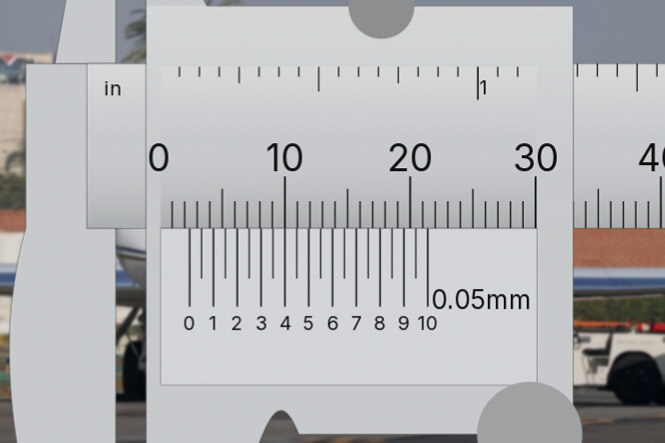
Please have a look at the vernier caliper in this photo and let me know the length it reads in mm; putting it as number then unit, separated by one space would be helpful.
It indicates 2.4 mm
